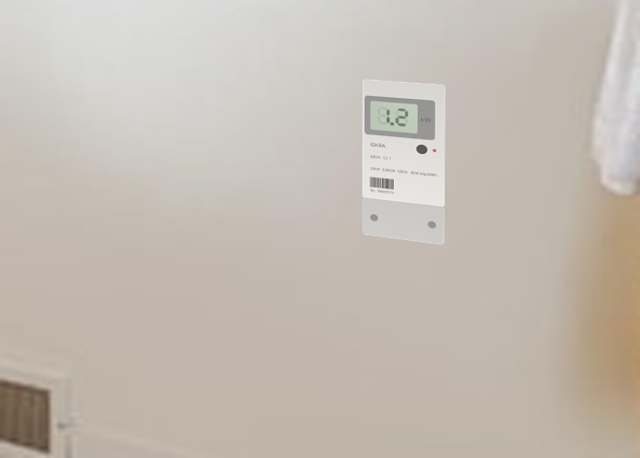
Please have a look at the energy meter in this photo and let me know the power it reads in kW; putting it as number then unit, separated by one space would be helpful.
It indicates 1.2 kW
